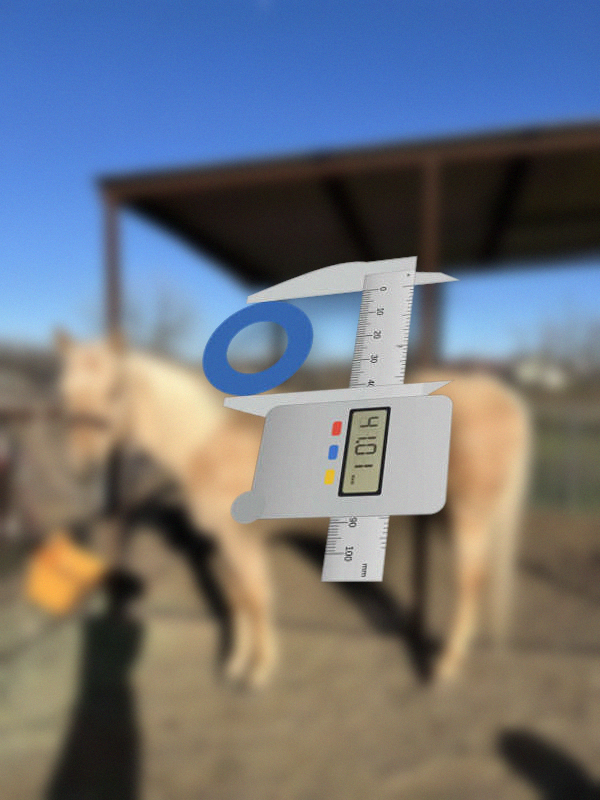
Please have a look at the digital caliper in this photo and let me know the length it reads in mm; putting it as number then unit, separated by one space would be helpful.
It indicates 41.01 mm
